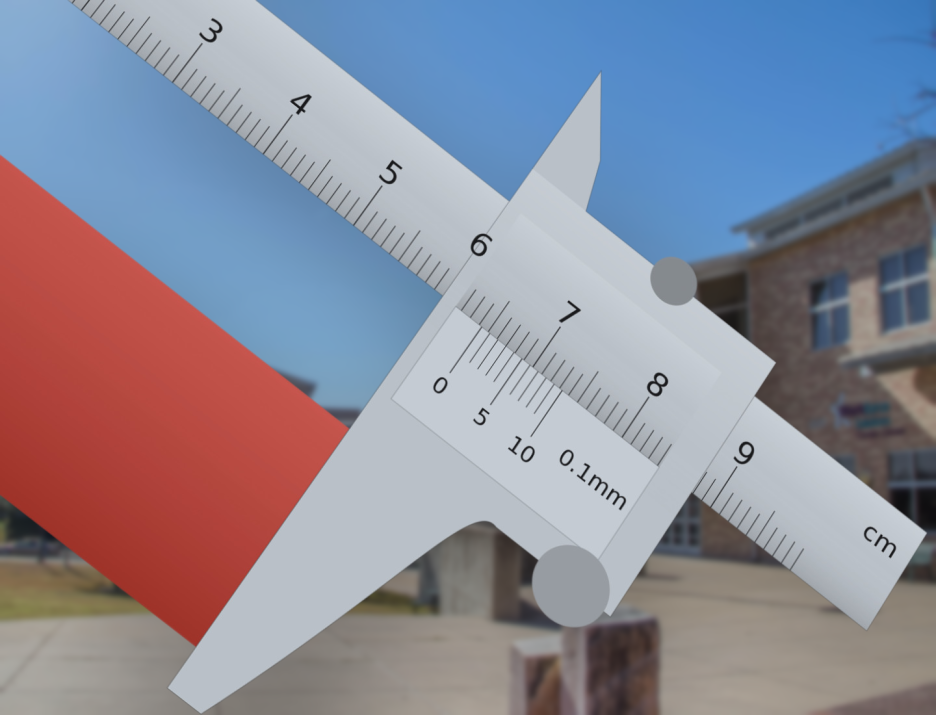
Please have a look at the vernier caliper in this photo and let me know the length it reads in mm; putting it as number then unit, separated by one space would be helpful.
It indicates 64.3 mm
